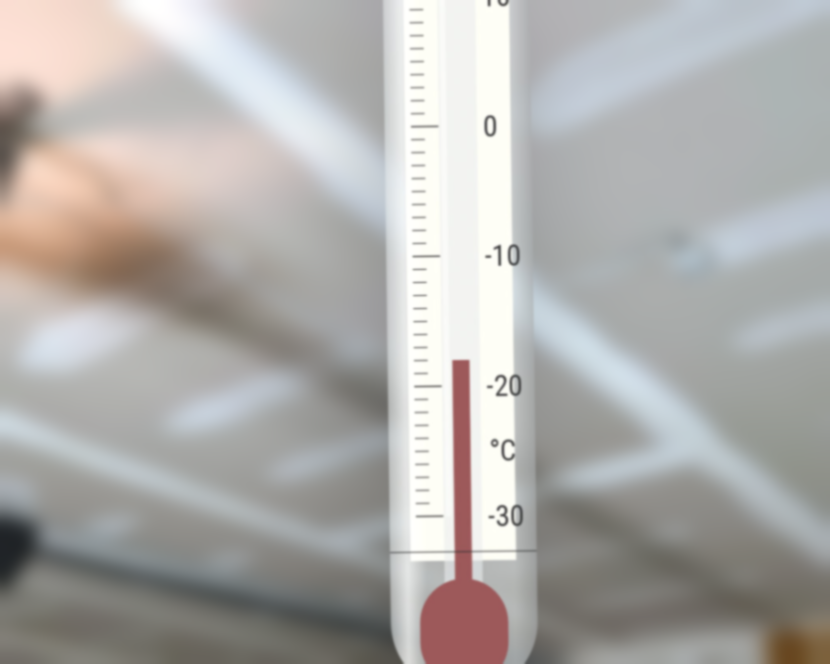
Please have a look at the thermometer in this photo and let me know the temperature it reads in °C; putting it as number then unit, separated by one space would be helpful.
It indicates -18 °C
